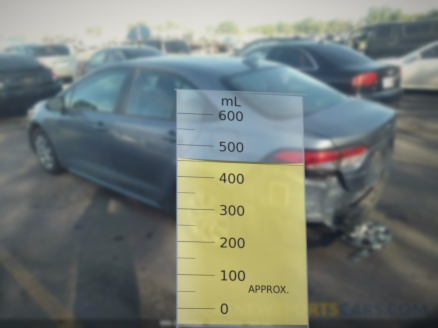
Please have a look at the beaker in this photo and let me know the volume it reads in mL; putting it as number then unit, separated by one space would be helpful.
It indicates 450 mL
